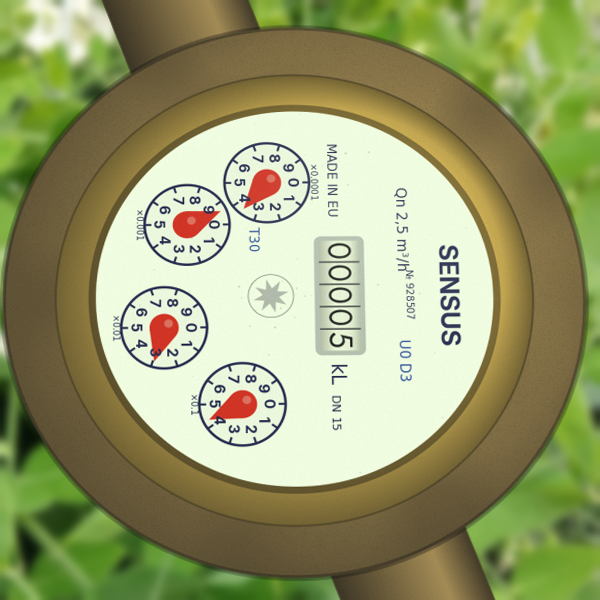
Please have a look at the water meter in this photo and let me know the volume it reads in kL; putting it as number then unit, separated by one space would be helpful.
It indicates 5.4293 kL
